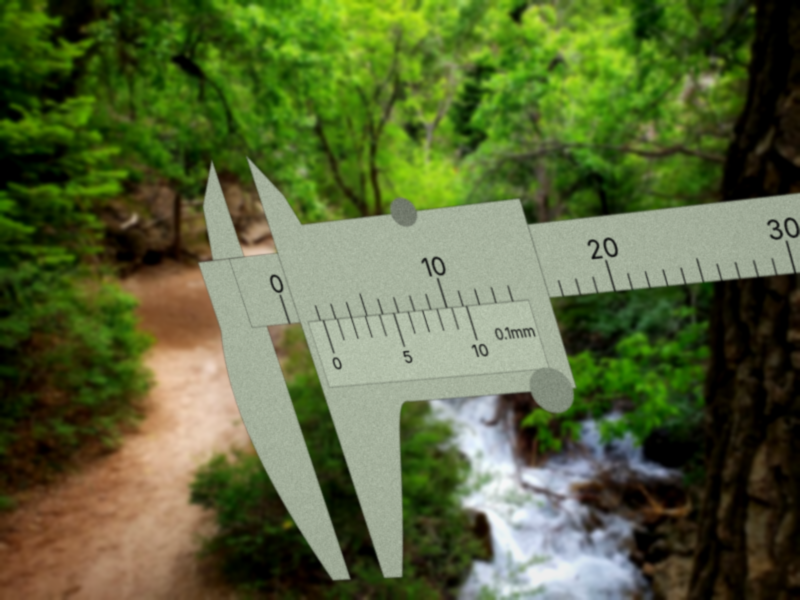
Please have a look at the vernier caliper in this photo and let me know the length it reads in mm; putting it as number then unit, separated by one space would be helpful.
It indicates 2.2 mm
